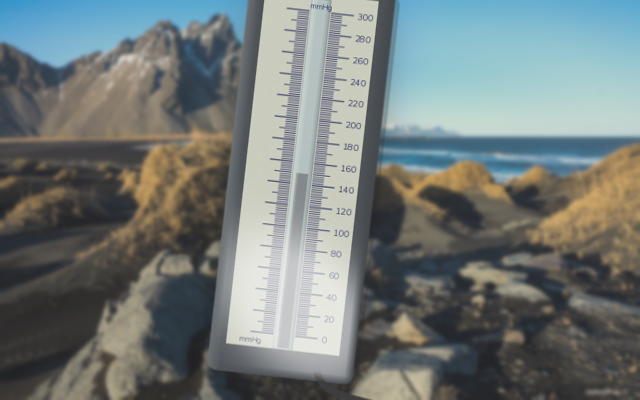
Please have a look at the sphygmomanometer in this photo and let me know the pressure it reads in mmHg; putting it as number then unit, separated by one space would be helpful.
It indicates 150 mmHg
